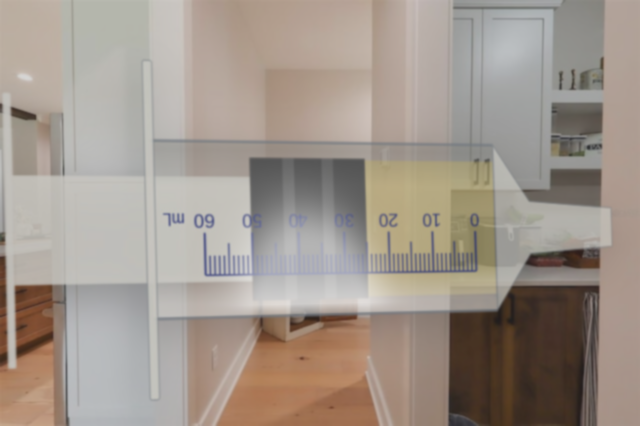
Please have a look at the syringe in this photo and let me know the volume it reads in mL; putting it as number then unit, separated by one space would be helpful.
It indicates 25 mL
